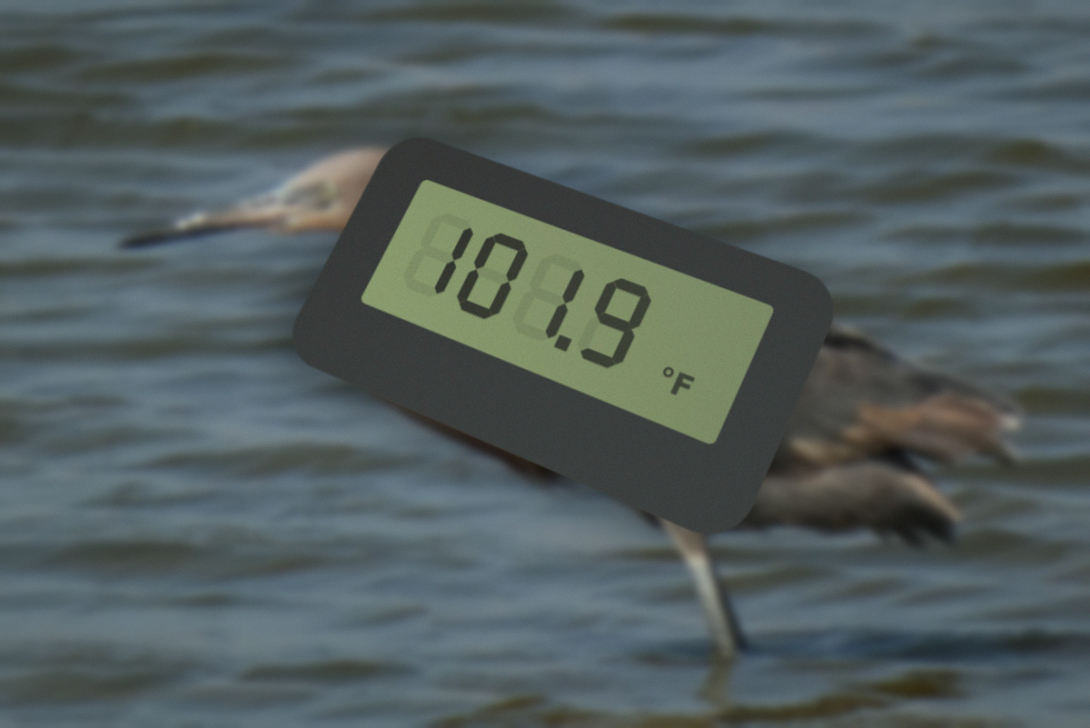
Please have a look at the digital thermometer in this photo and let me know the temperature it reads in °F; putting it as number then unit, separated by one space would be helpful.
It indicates 101.9 °F
